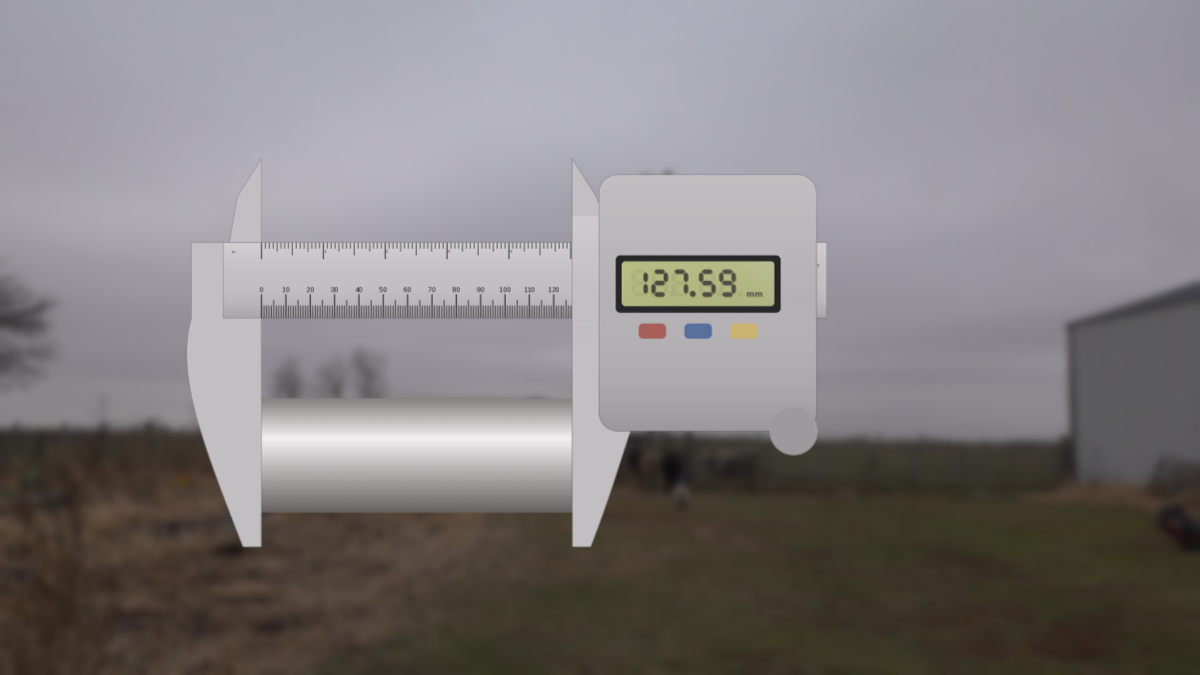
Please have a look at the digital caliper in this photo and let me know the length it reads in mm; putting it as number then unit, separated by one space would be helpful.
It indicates 127.59 mm
